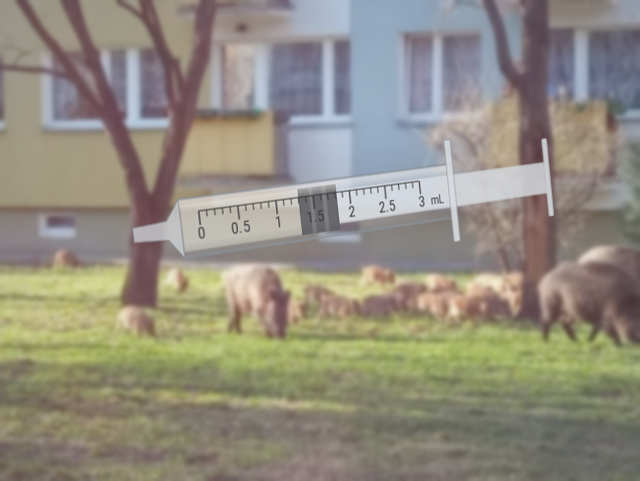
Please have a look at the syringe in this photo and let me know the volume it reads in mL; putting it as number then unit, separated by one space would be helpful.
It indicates 1.3 mL
